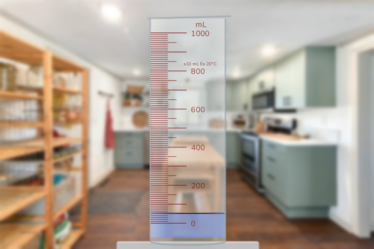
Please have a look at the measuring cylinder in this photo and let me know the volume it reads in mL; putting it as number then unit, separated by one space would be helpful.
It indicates 50 mL
